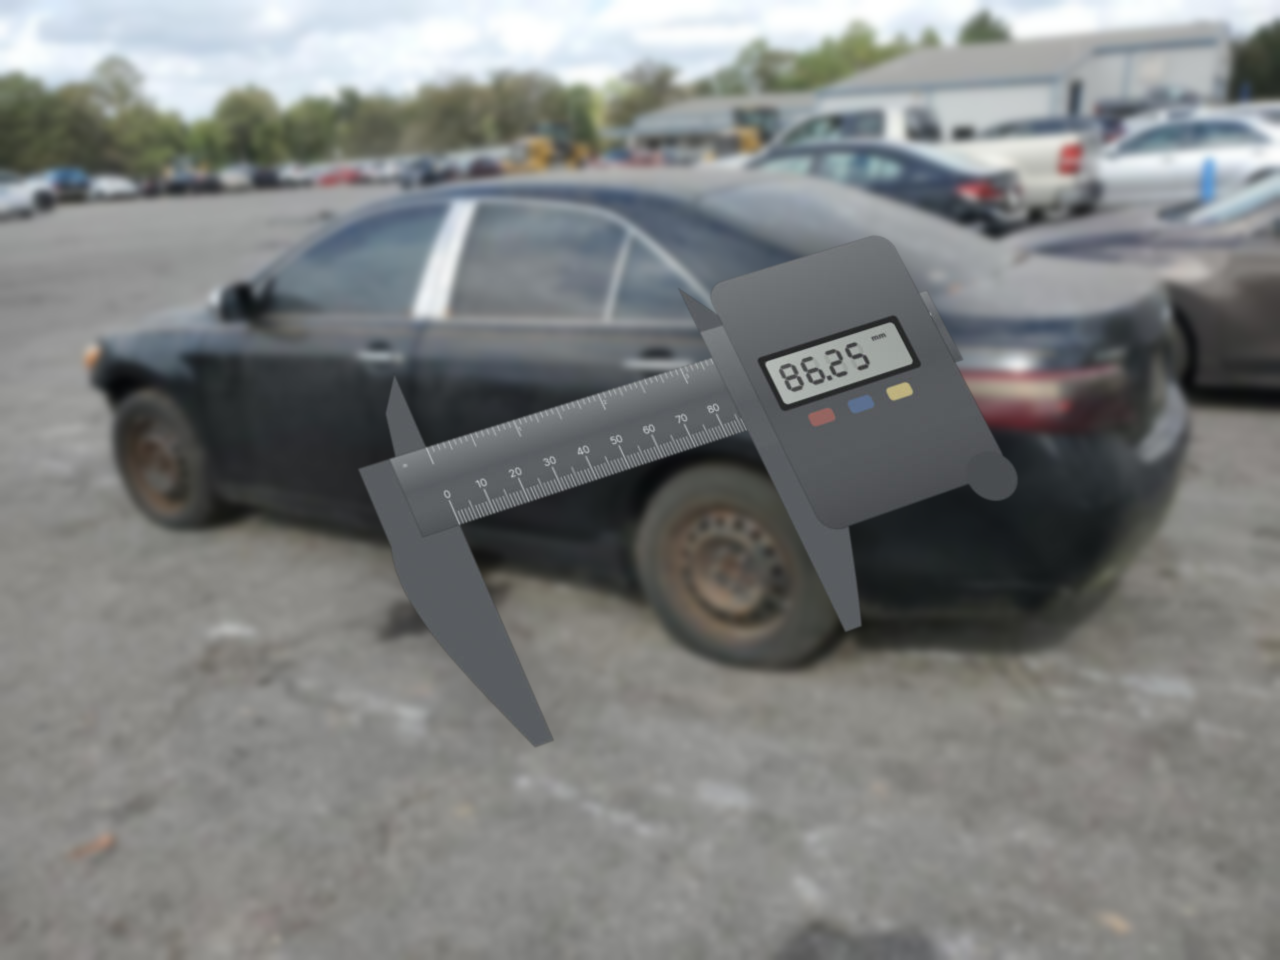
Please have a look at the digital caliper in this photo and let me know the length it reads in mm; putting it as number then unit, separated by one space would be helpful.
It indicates 86.25 mm
